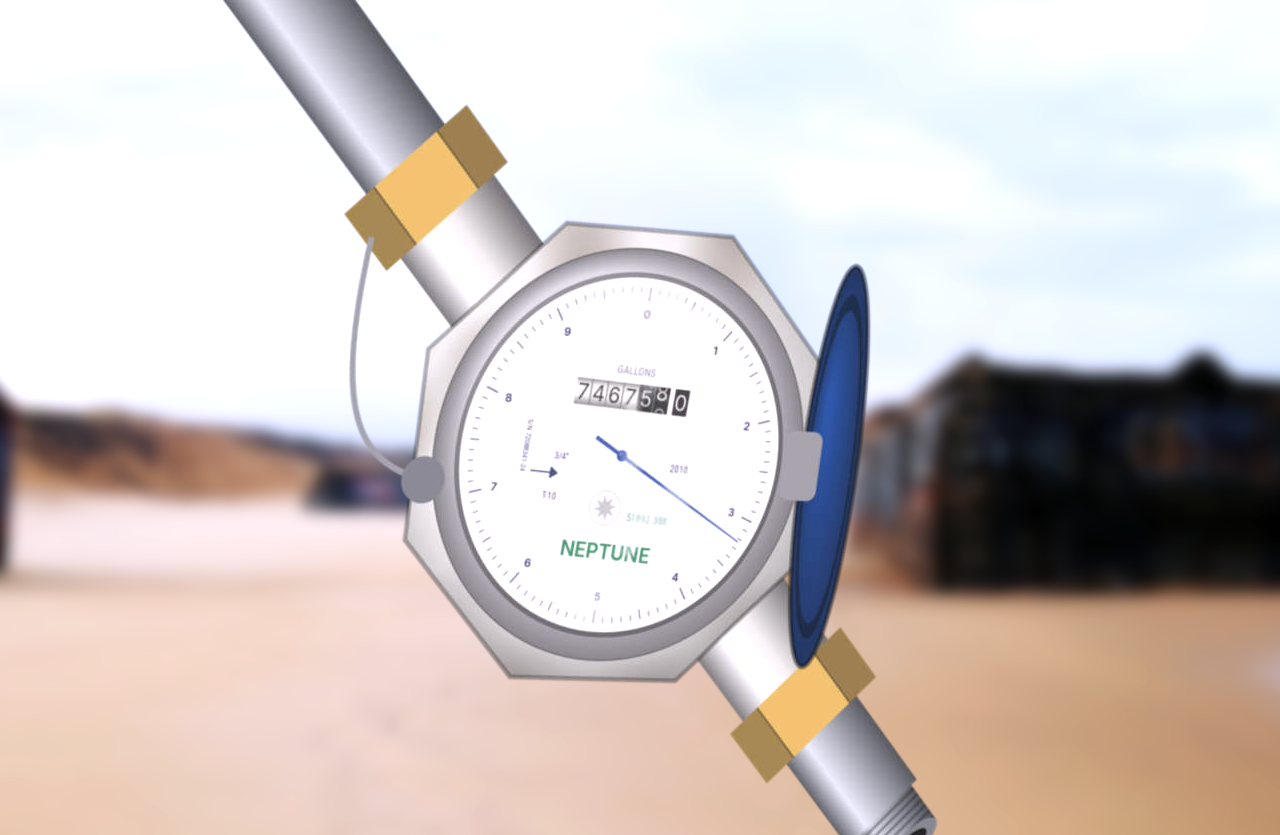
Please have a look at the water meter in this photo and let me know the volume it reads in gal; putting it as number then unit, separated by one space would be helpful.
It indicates 7467583.2 gal
